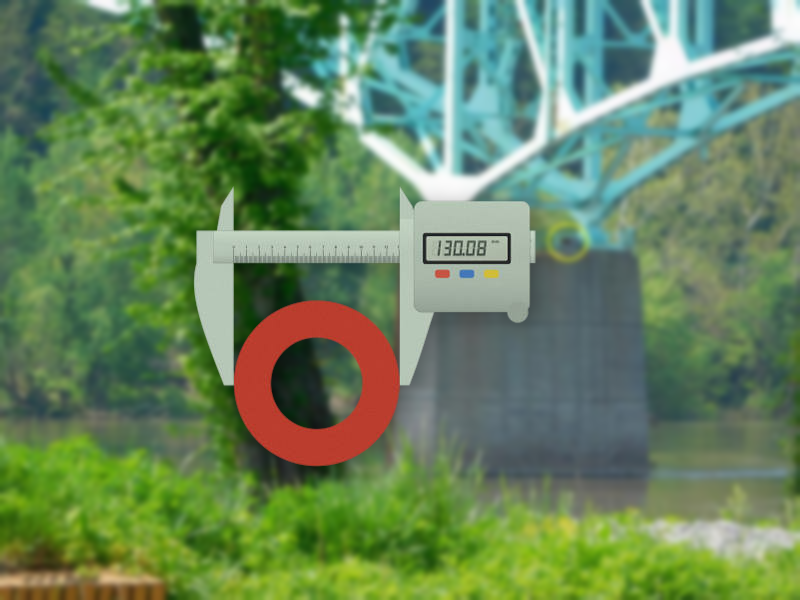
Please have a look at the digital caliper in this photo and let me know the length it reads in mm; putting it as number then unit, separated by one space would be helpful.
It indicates 130.08 mm
